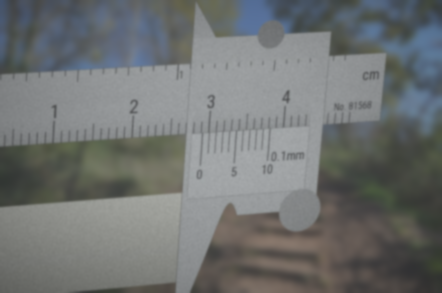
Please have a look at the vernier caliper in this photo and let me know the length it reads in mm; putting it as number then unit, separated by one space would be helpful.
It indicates 29.2 mm
